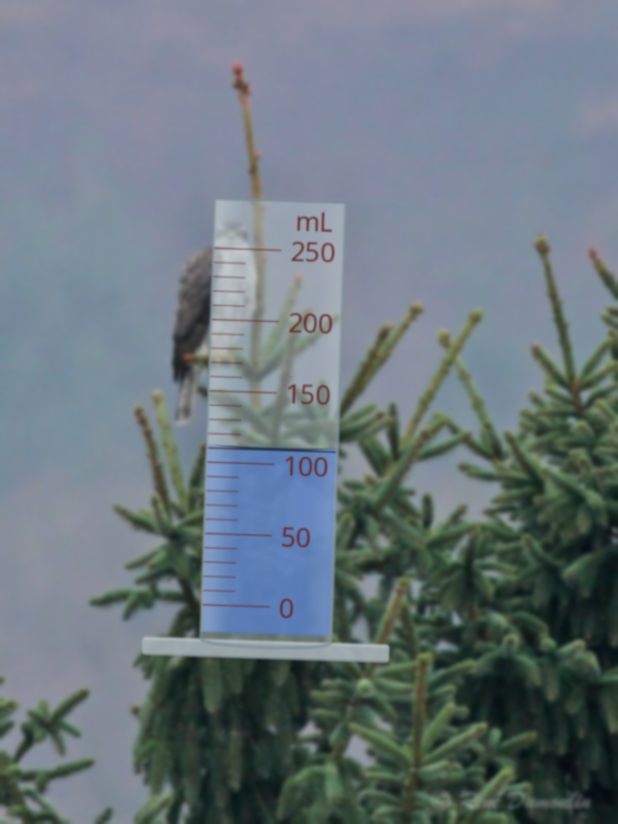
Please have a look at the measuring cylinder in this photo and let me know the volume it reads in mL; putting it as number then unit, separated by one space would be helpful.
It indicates 110 mL
